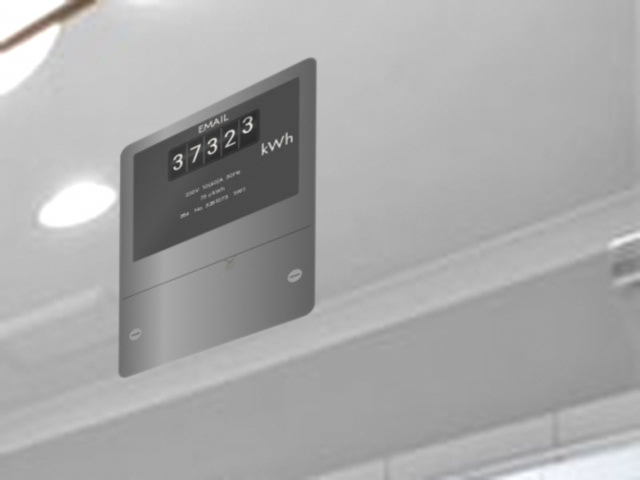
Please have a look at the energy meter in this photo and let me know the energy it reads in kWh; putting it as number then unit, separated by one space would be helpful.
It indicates 37323 kWh
